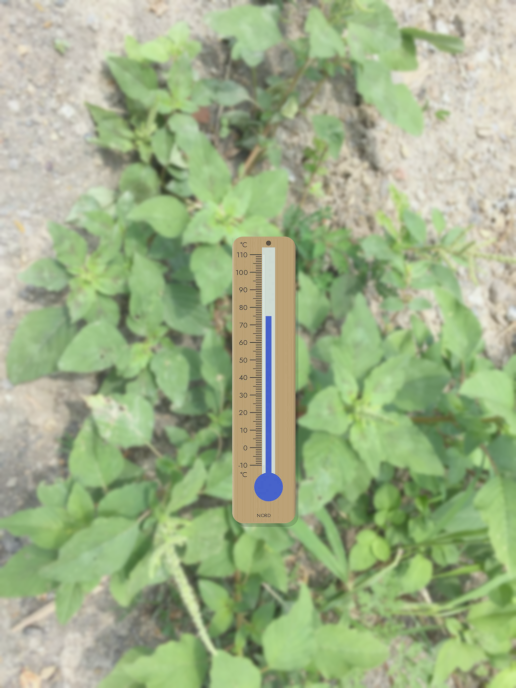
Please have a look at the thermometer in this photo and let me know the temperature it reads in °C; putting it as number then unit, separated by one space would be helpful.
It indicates 75 °C
